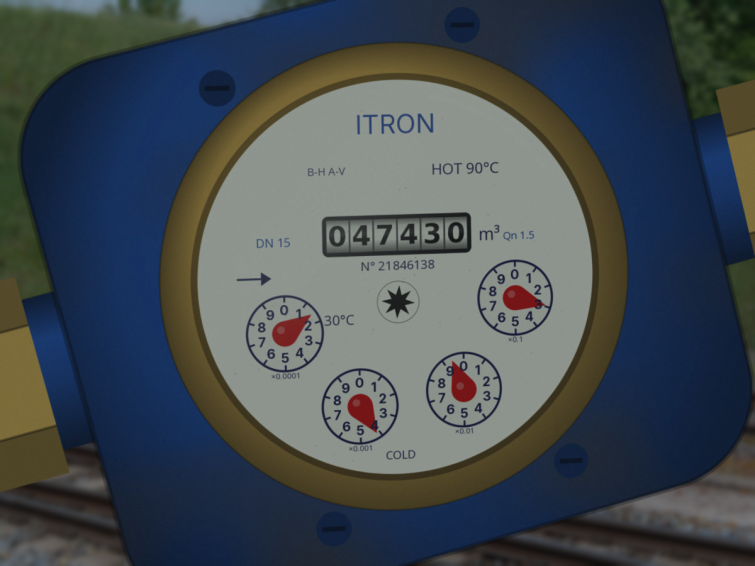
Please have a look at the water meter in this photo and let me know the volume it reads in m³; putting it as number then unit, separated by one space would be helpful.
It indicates 47430.2941 m³
